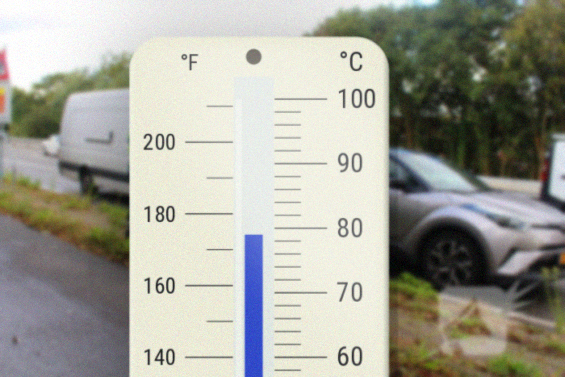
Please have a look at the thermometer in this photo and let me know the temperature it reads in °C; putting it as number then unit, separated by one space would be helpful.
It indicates 79 °C
